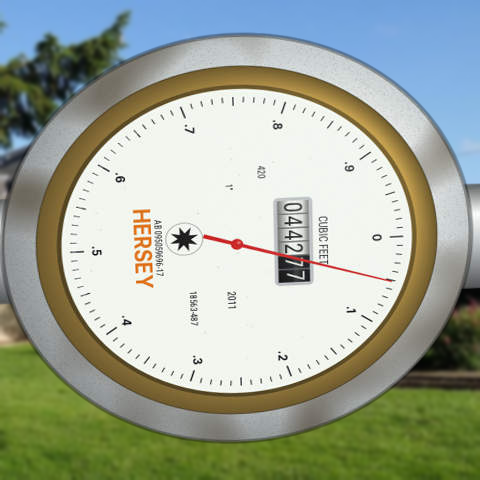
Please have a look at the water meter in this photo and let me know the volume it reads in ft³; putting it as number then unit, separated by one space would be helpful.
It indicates 44277.05 ft³
